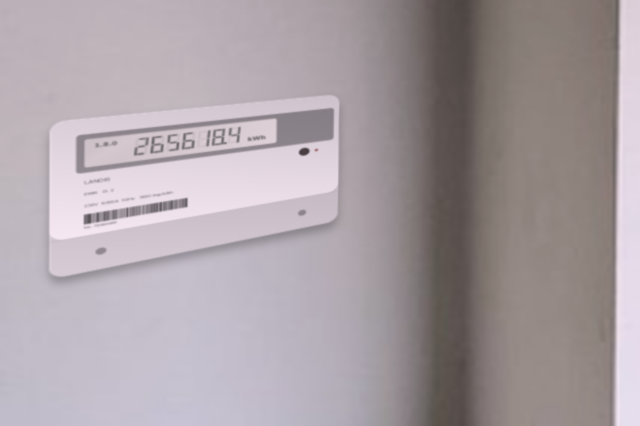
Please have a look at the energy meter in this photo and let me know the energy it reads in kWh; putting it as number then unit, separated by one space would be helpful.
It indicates 265618.4 kWh
